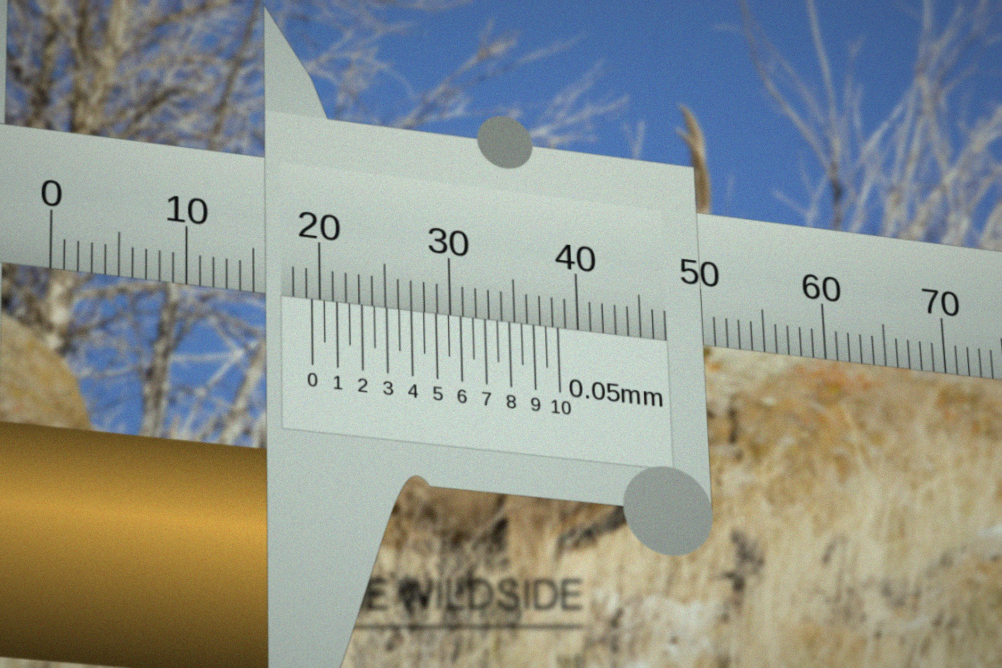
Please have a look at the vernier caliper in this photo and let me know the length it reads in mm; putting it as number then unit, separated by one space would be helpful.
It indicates 19.4 mm
